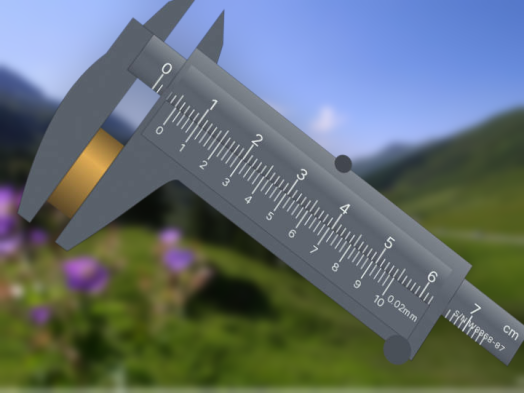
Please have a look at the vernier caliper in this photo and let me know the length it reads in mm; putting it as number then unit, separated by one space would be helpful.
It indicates 5.2 mm
